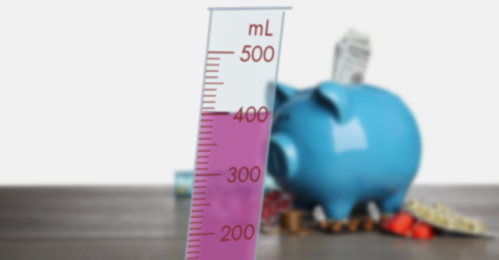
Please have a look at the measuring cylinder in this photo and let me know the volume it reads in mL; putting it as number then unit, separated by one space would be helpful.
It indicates 400 mL
